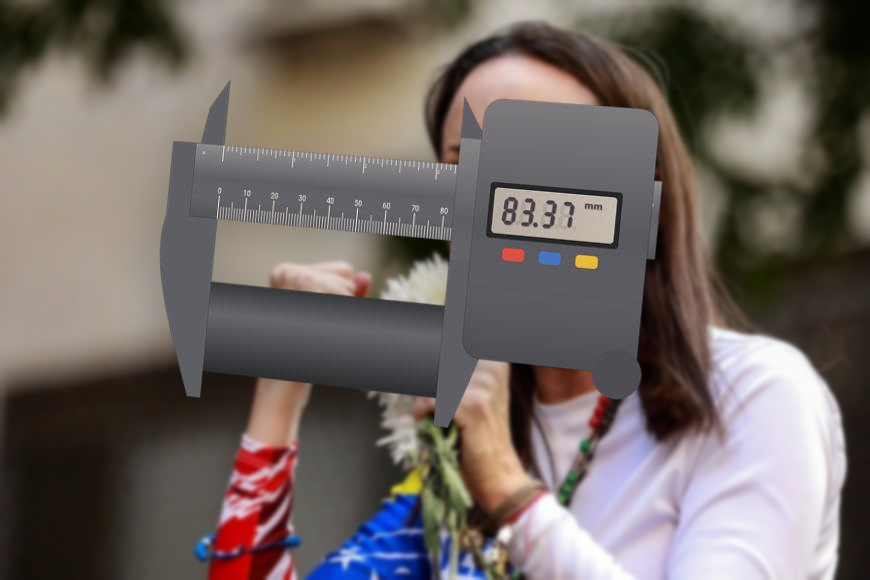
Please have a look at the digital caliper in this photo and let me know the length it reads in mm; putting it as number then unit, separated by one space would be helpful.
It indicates 83.37 mm
